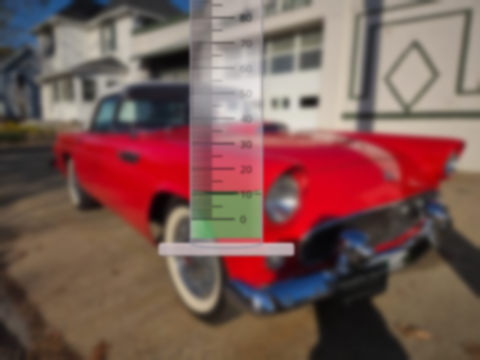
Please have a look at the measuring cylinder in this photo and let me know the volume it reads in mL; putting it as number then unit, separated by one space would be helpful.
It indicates 10 mL
